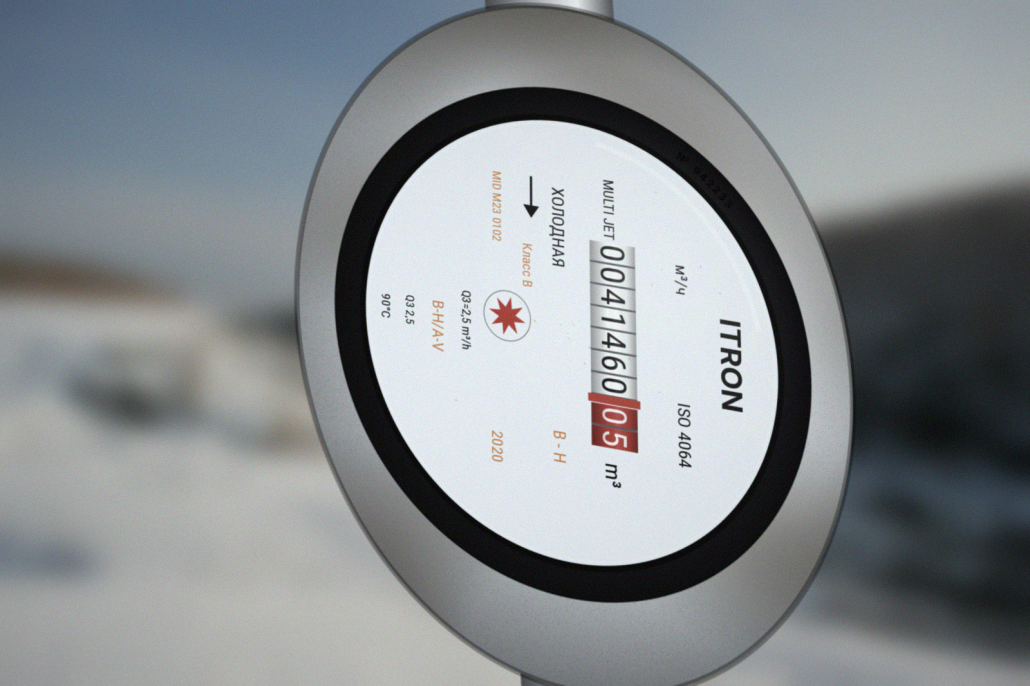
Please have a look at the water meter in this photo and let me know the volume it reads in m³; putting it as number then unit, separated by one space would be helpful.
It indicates 41460.05 m³
